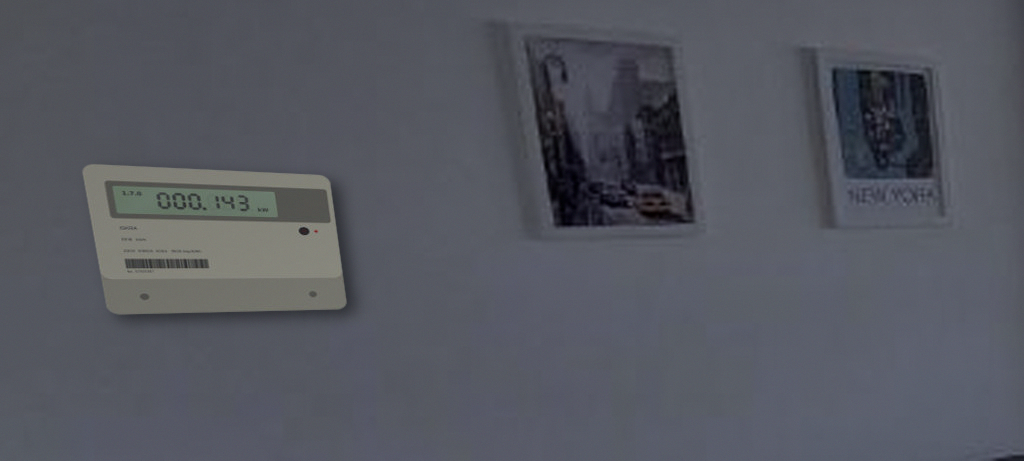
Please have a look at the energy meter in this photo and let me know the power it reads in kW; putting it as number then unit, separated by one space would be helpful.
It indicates 0.143 kW
